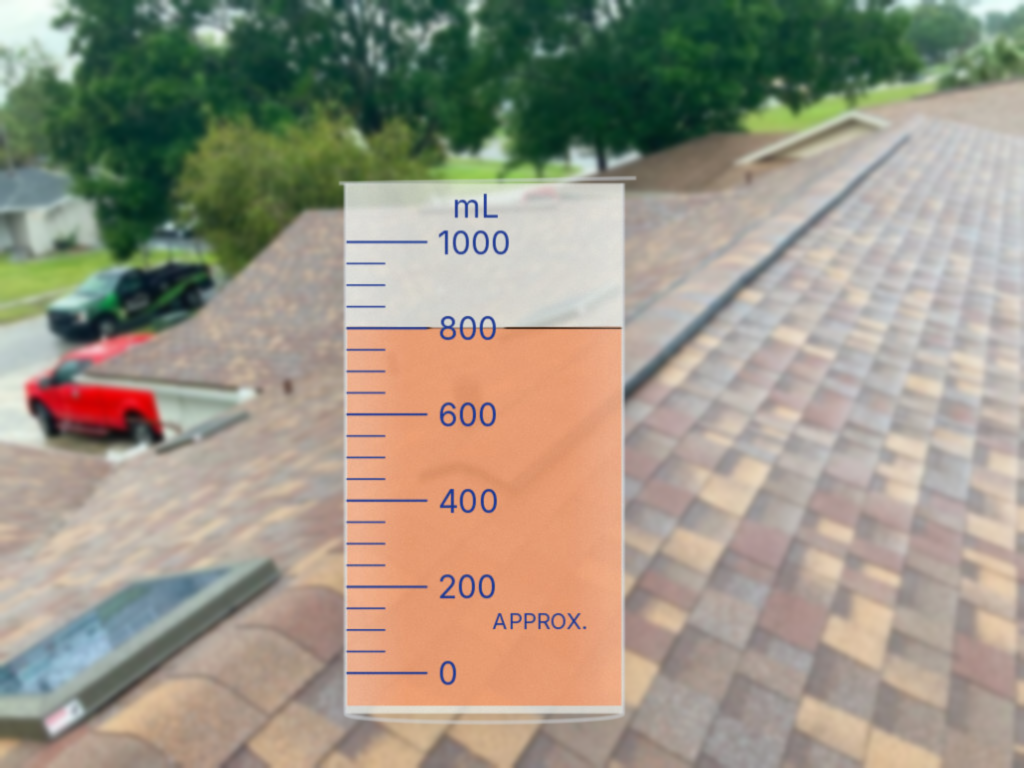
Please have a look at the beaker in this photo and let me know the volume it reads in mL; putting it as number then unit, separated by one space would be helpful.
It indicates 800 mL
